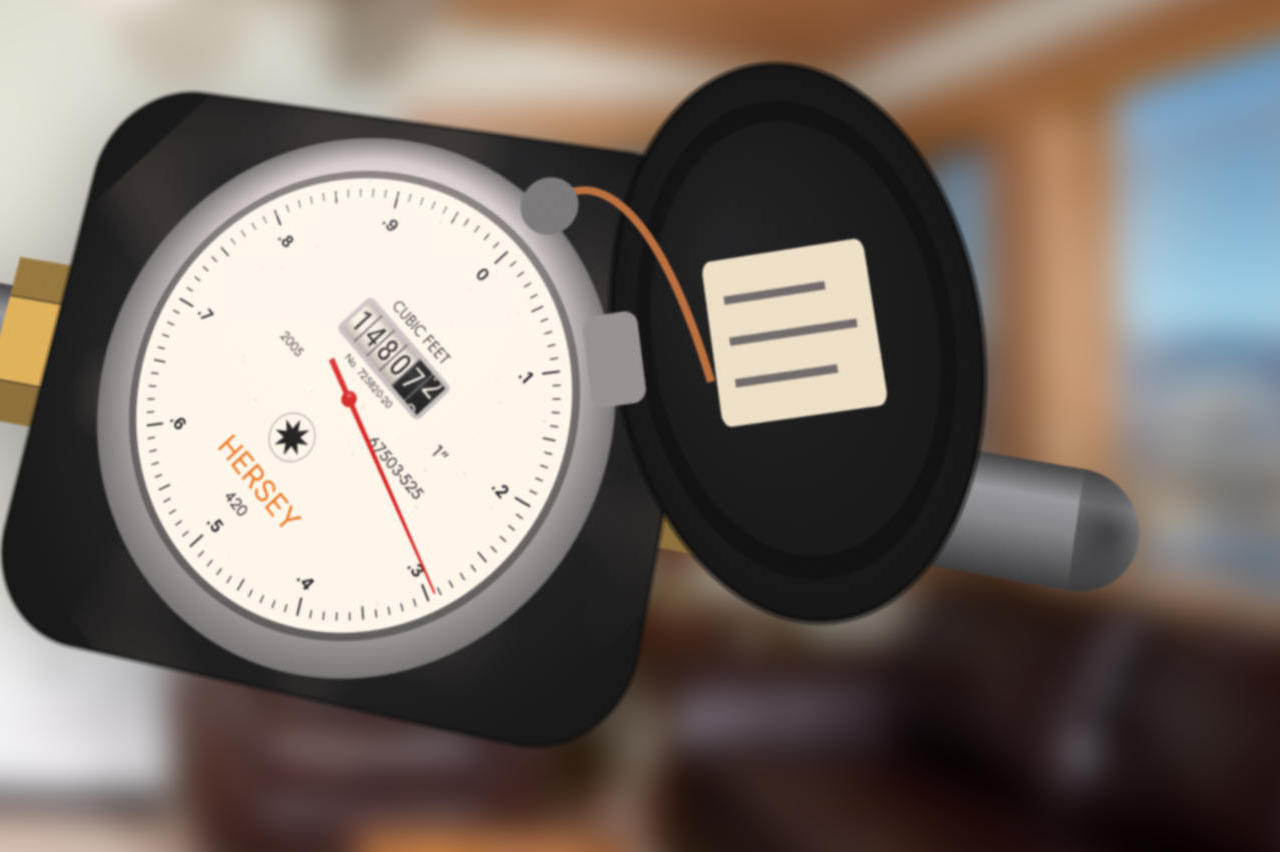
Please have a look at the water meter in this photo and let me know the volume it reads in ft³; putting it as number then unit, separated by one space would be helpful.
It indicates 148072.29 ft³
